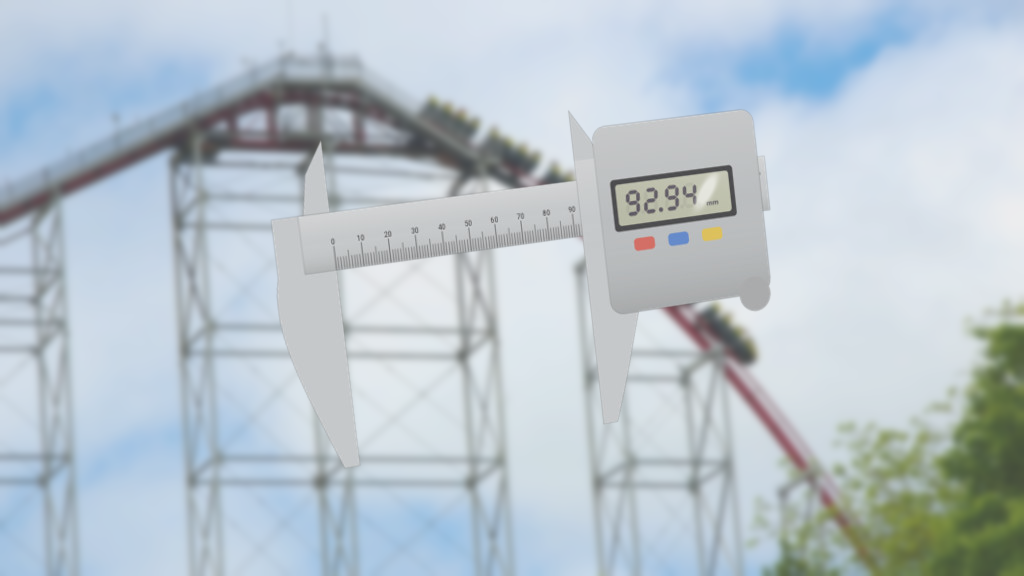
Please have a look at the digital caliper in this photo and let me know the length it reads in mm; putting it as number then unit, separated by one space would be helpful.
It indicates 92.94 mm
